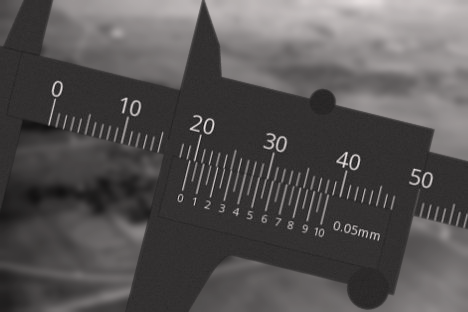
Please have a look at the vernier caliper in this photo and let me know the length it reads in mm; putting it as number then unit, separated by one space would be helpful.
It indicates 19.4 mm
